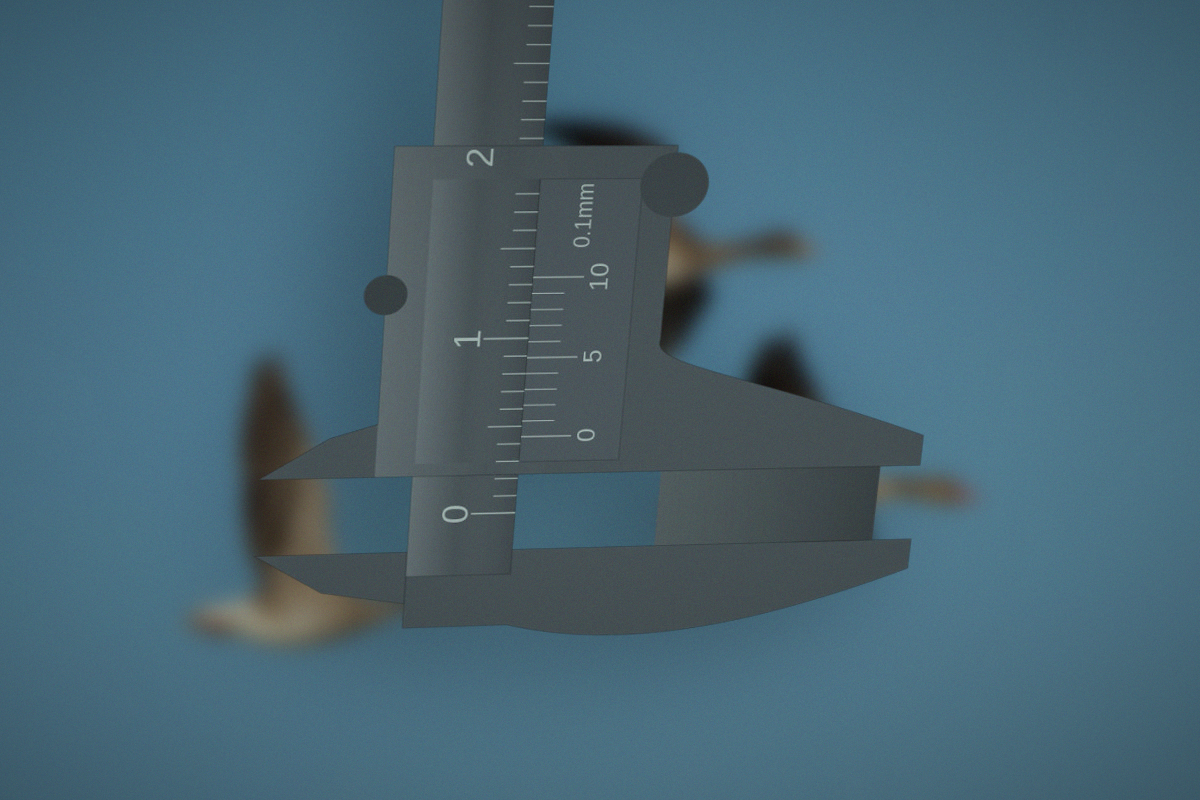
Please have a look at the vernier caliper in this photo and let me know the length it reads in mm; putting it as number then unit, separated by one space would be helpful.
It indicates 4.4 mm
